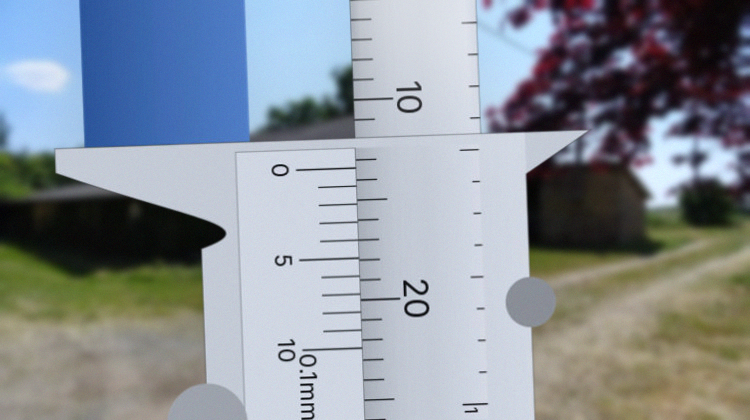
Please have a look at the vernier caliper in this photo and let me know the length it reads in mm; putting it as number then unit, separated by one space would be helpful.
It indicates 13.4 mm
